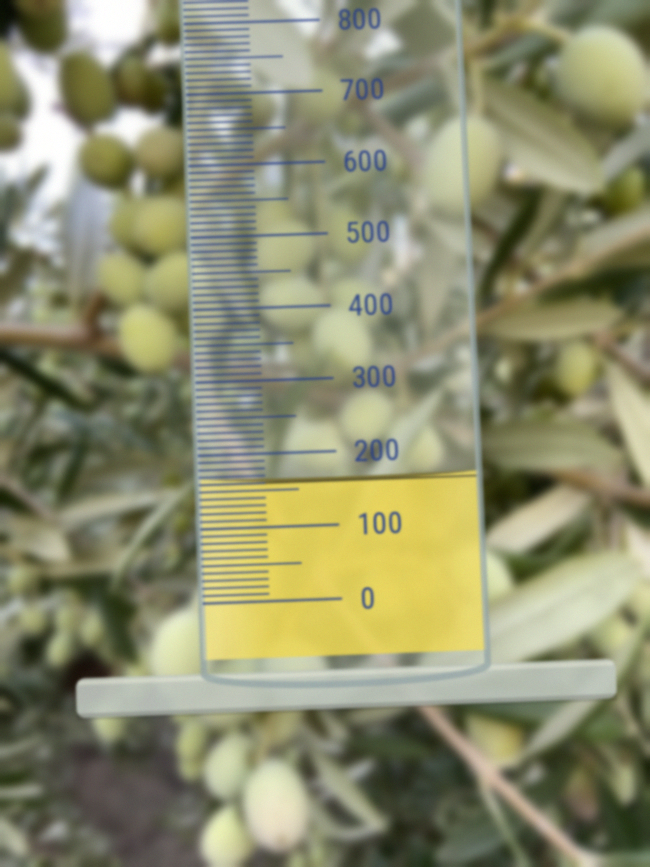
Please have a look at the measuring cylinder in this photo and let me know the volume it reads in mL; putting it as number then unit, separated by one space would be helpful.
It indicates 160 mL
